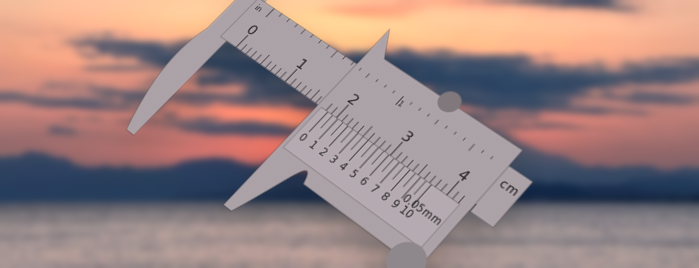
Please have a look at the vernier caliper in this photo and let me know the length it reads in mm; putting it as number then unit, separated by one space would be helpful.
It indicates 18.4 mm
